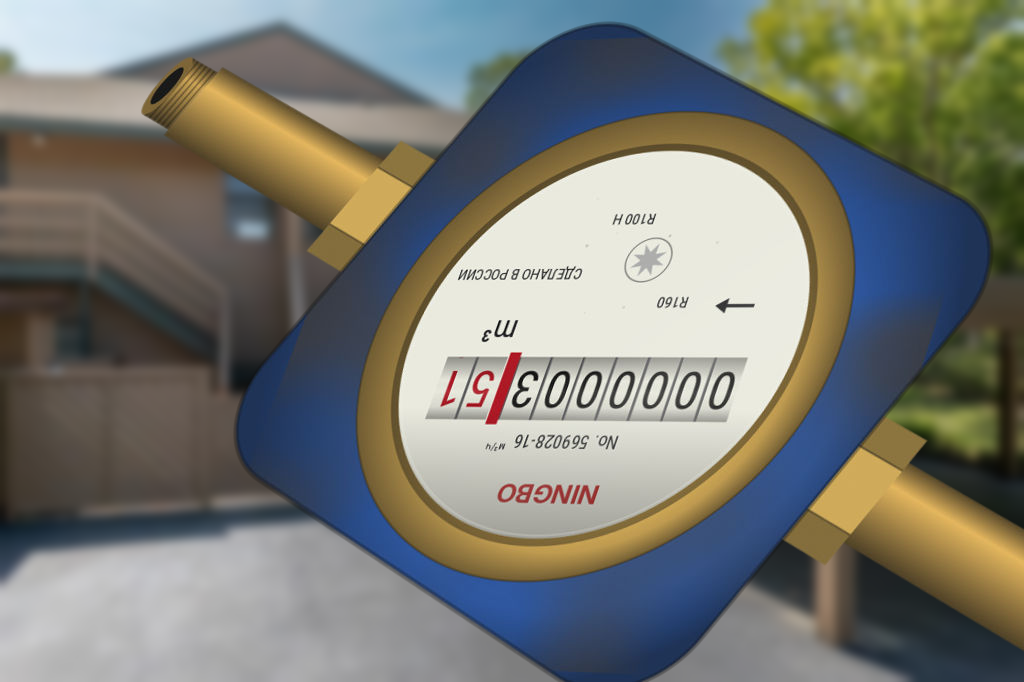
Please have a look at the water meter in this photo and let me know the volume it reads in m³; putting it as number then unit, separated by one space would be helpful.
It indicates 3.51 m³
